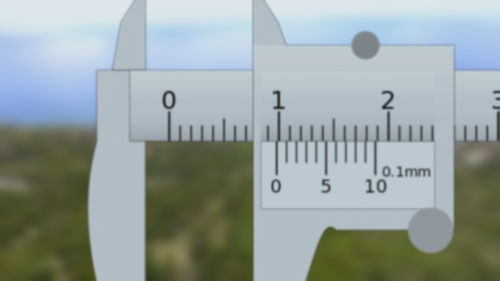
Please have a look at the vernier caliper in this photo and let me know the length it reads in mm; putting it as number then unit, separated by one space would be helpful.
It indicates 9.8 mm
